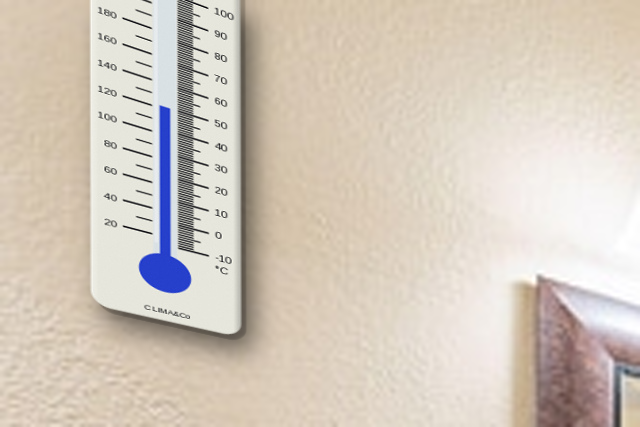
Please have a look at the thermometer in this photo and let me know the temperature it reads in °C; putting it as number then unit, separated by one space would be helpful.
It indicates 50 °C
